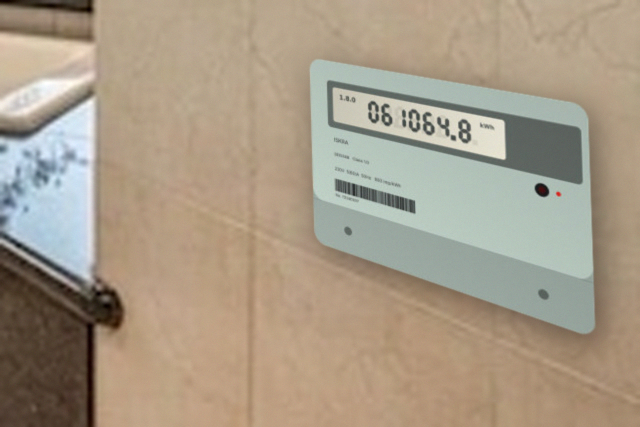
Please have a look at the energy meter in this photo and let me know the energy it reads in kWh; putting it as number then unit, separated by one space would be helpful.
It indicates 61064.8 kWh
